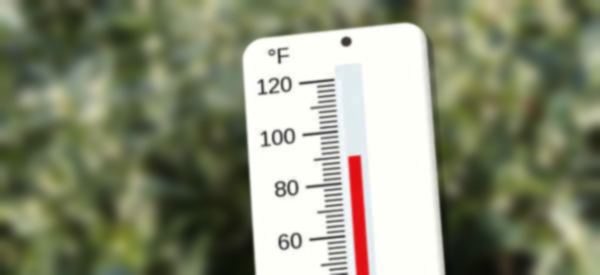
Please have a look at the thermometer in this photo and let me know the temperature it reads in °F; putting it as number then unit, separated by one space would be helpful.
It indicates 90 °F
